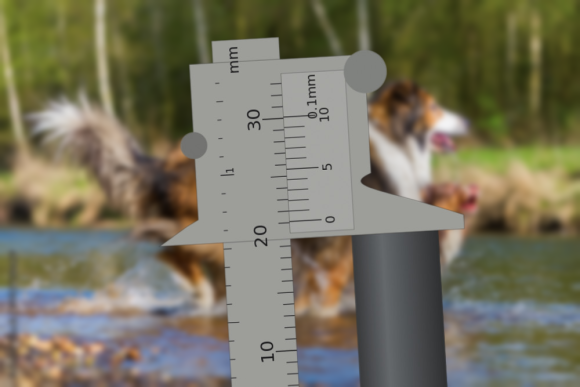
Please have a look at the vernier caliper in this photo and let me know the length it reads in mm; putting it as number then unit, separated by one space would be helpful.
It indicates 21.1 mm
